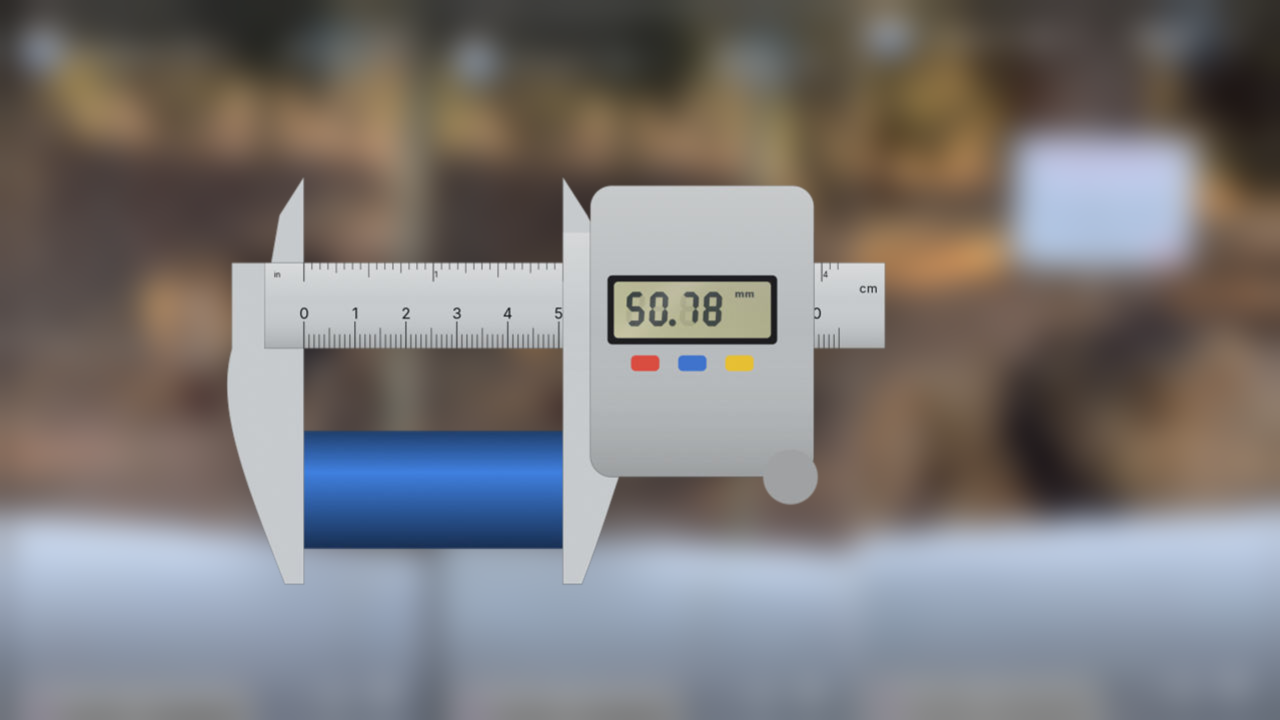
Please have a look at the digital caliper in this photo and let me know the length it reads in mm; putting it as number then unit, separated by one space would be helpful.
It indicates 50.78 mm
